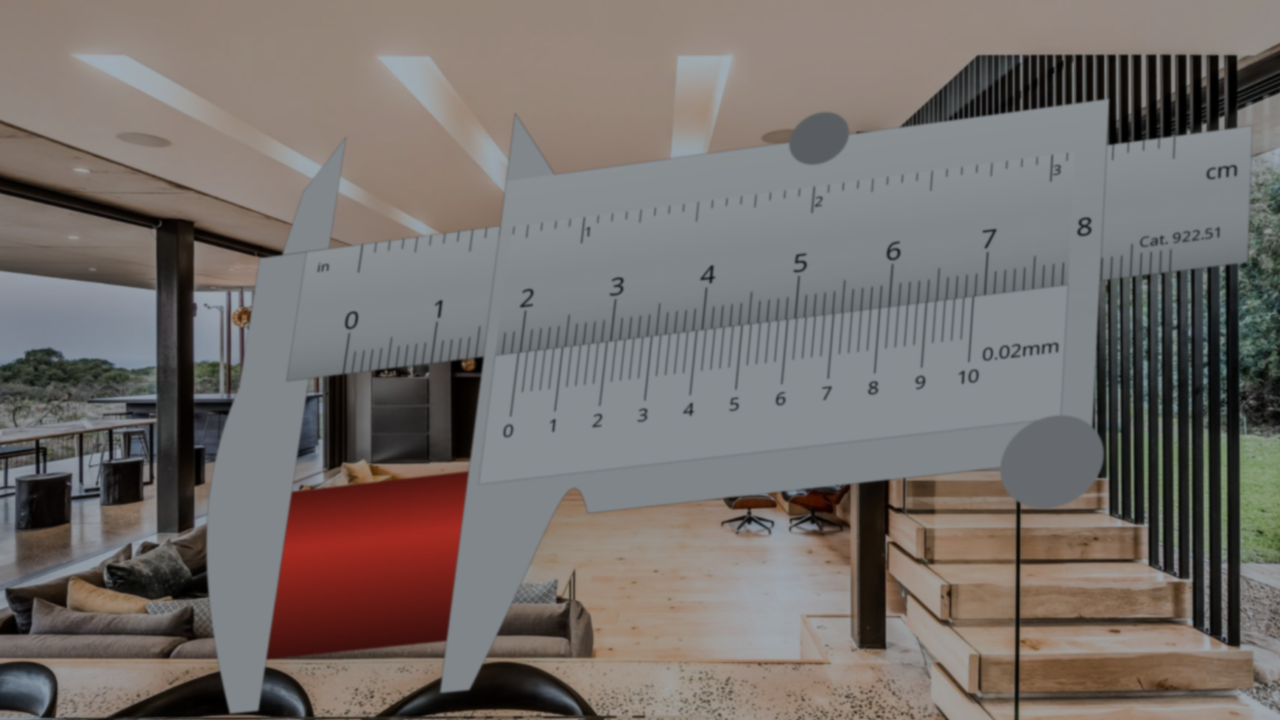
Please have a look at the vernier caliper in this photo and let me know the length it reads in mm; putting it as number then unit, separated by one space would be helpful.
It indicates 19.8 mm
